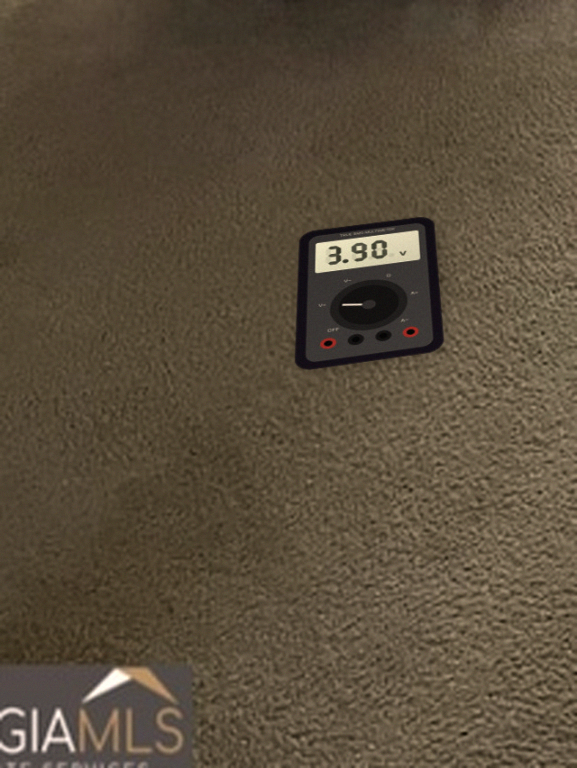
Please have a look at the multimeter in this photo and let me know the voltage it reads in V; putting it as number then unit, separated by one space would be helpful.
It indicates 3.90 V
